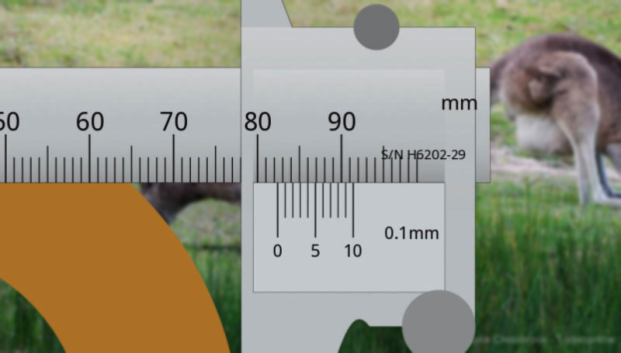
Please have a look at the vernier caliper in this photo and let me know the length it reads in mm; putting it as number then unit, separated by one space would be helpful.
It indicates 82.4 mm
